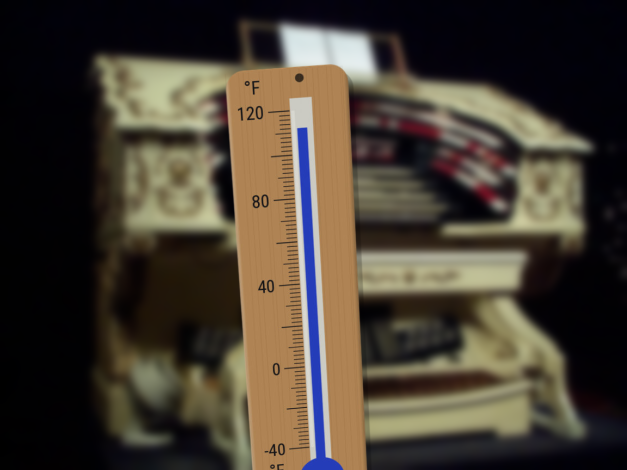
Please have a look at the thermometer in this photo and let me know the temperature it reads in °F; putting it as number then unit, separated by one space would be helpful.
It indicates 112 °F
